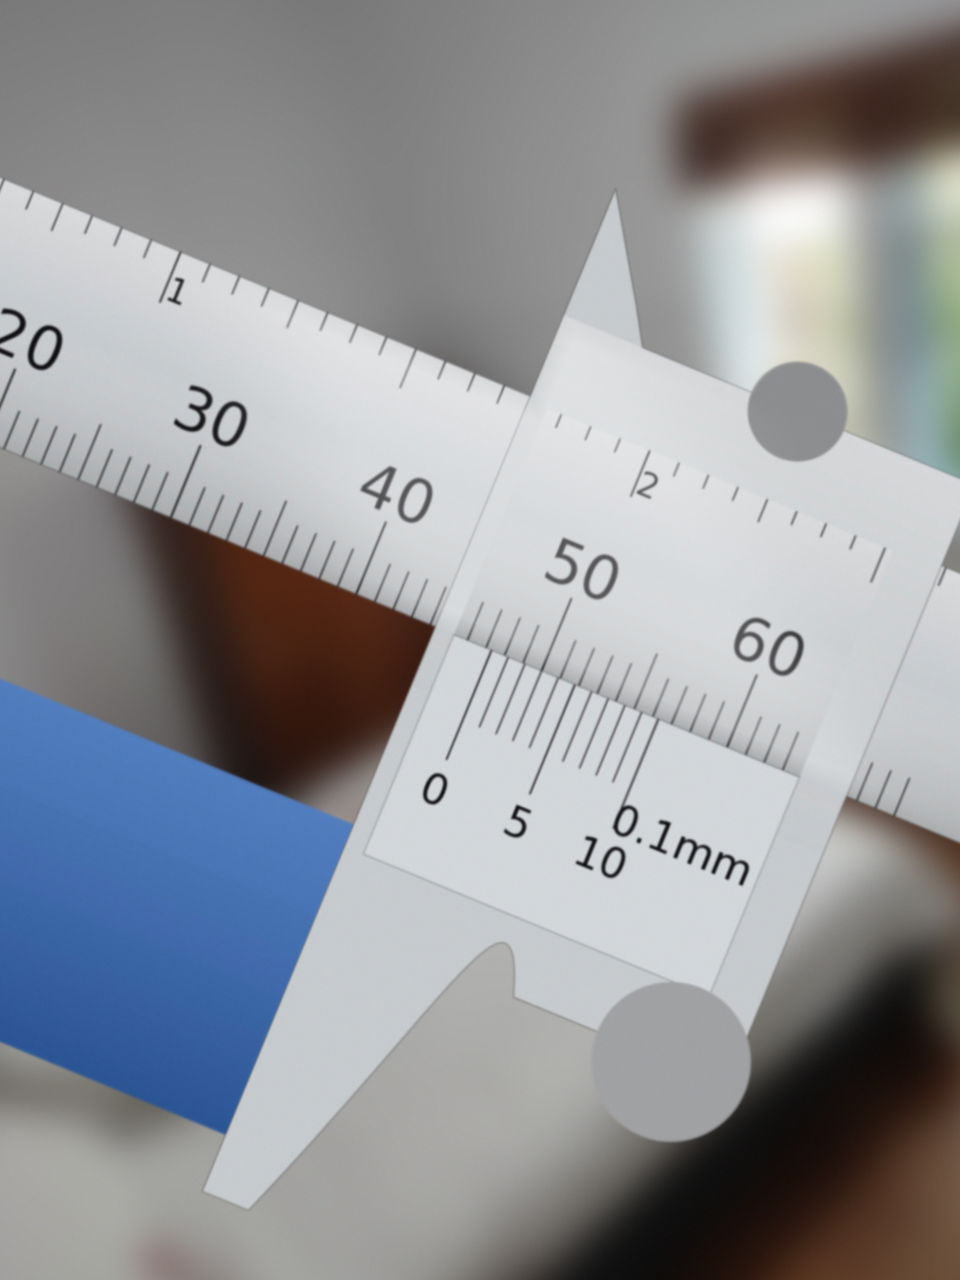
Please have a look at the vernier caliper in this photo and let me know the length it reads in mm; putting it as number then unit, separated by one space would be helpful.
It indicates 47.3 mm
